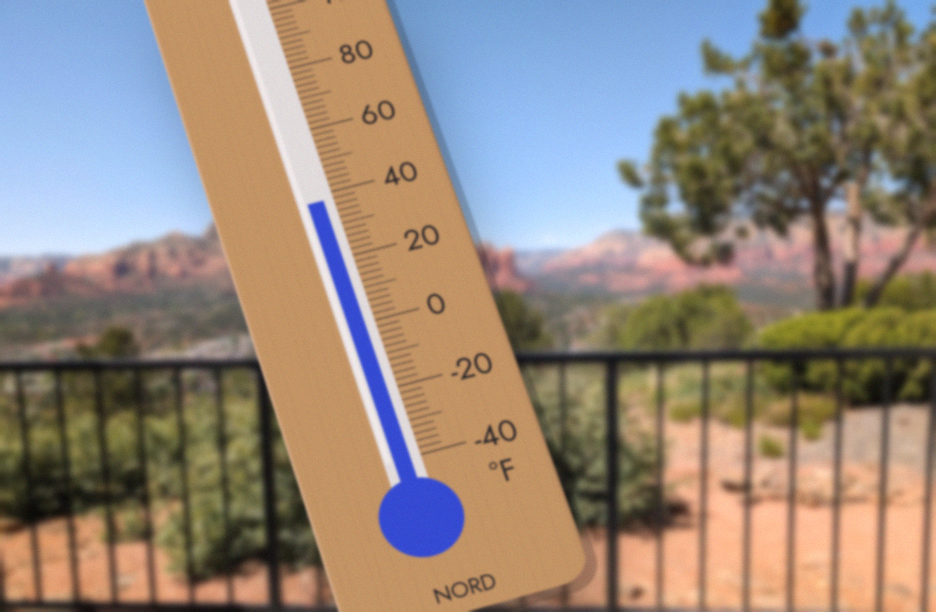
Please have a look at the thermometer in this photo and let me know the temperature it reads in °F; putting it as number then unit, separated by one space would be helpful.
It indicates 38 °F
